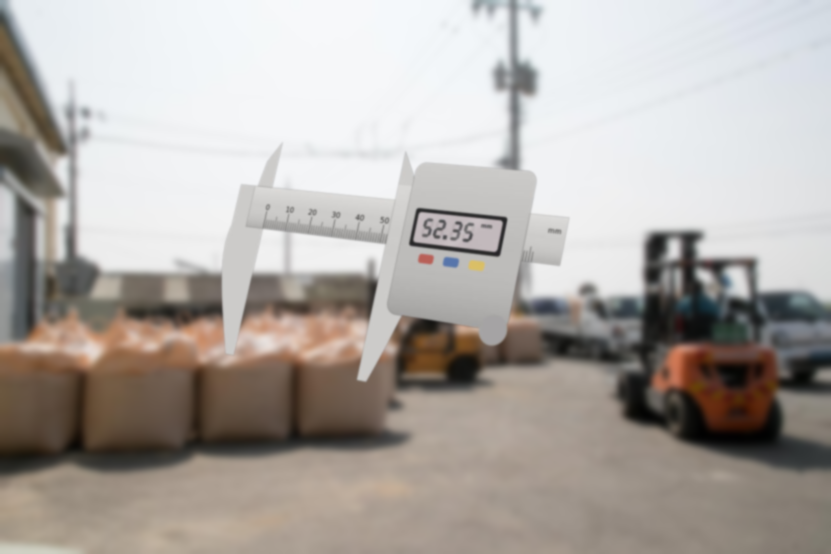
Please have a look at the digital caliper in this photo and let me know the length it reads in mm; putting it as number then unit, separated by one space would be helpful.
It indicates 52.35 mm
